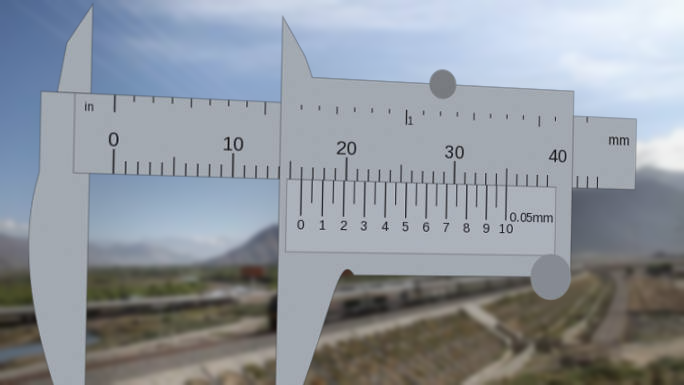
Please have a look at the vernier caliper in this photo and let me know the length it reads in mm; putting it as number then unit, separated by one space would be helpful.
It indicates 16.0 mm
